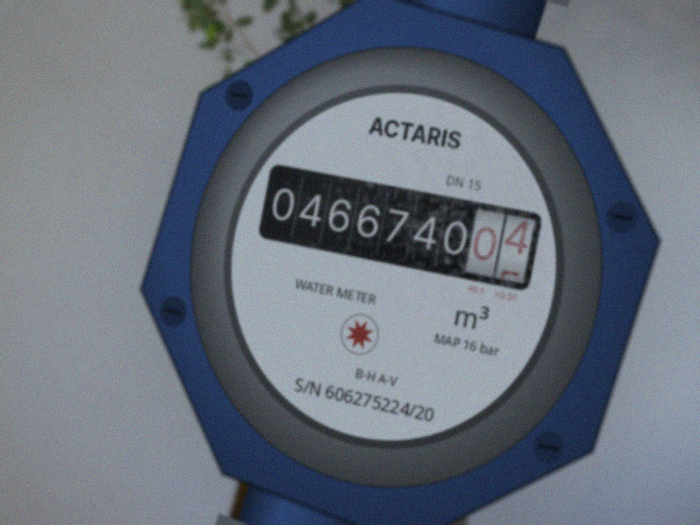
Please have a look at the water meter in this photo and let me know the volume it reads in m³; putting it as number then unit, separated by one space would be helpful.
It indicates 466740.04 m³
